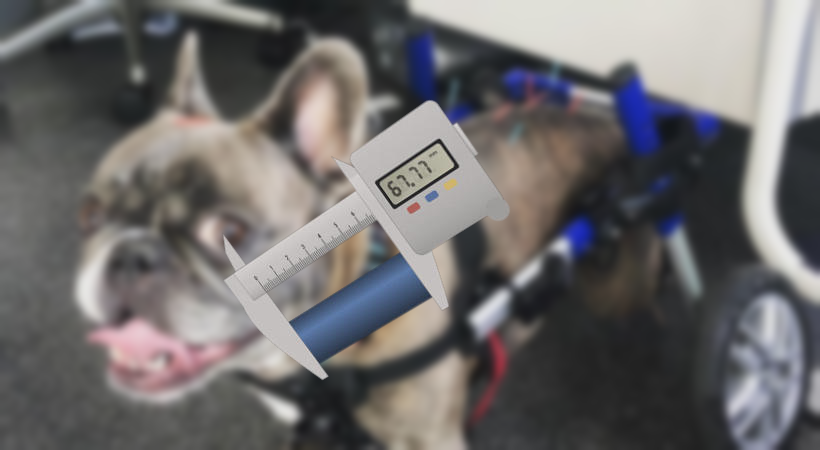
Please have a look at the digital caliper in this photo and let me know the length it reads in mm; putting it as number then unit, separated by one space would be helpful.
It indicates 67.77 mm
